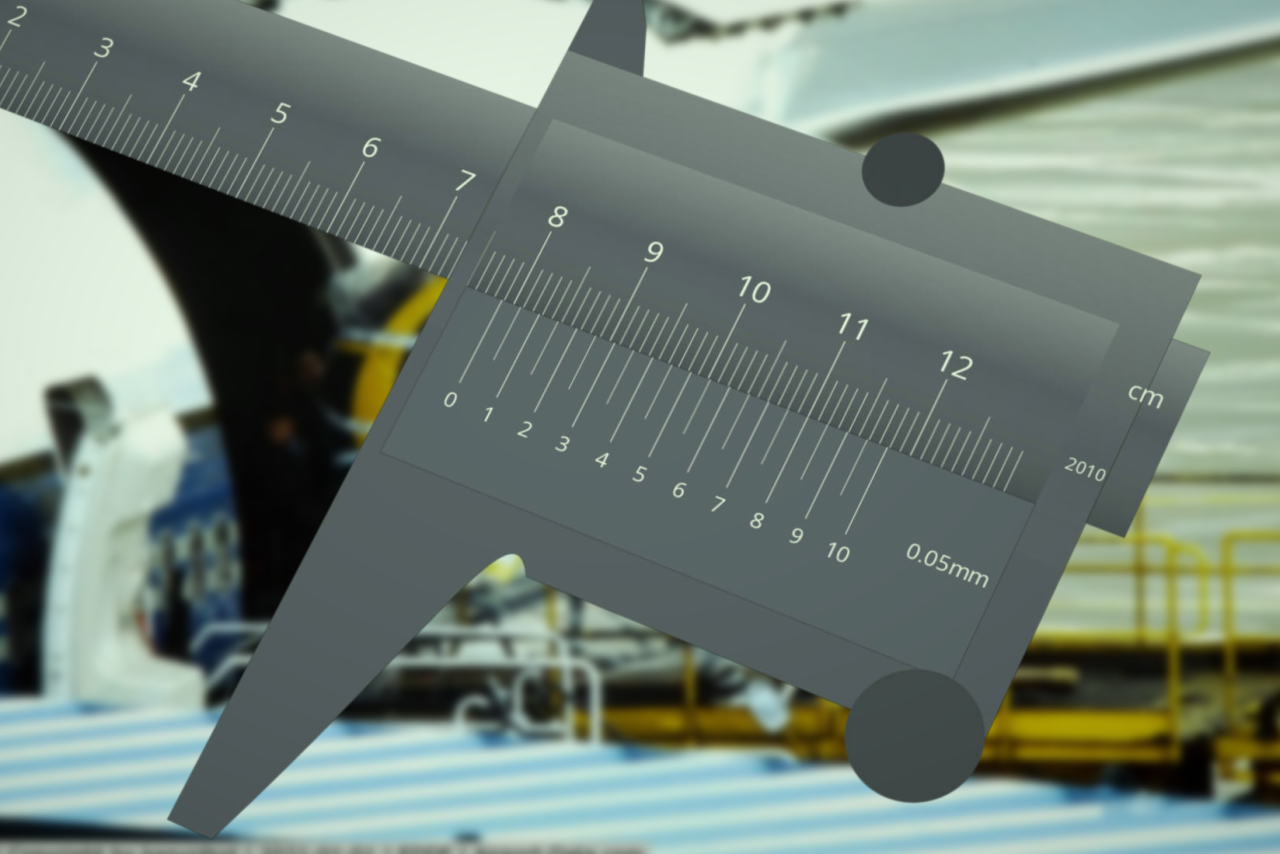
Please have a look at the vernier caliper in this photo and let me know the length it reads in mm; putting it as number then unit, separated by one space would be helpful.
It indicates 78.8 mm
